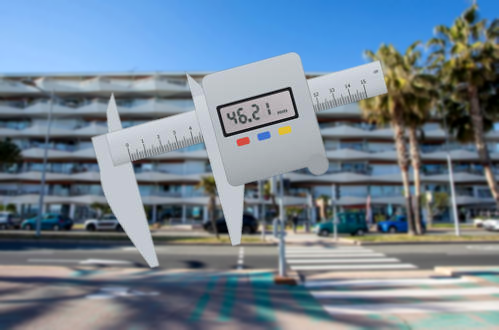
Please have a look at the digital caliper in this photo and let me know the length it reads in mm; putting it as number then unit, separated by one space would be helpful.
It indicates 46.21 mm
